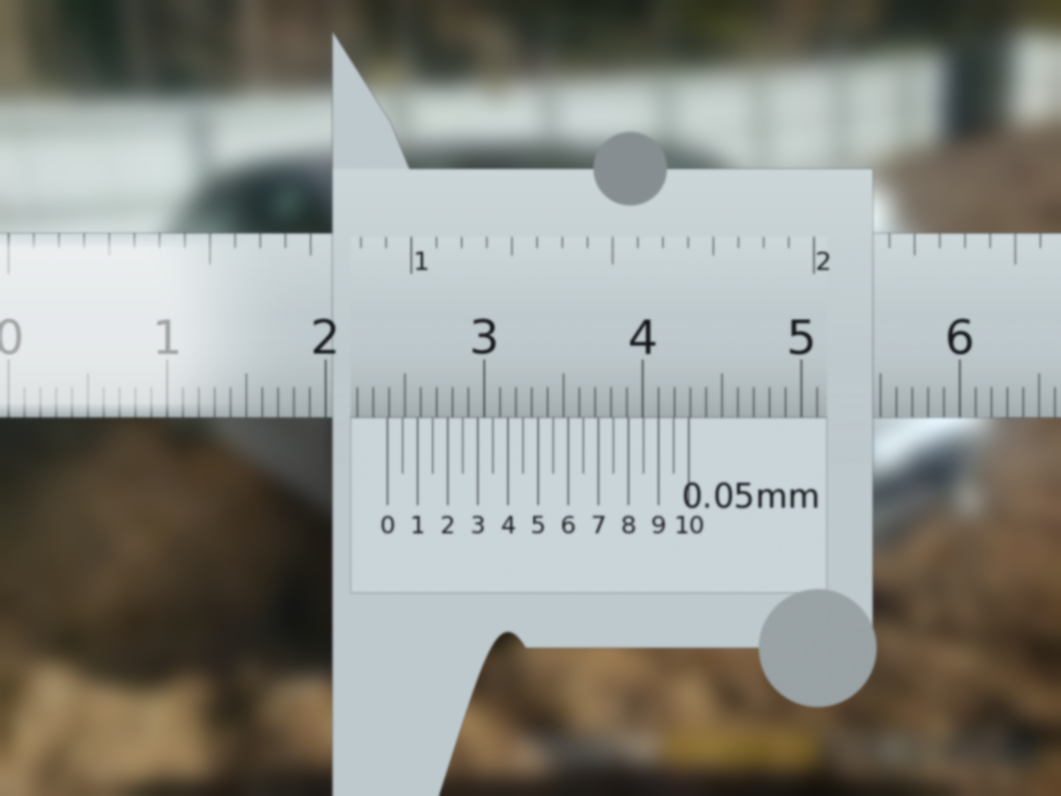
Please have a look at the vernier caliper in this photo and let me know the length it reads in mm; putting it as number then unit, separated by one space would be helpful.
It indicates 23.9 mm
